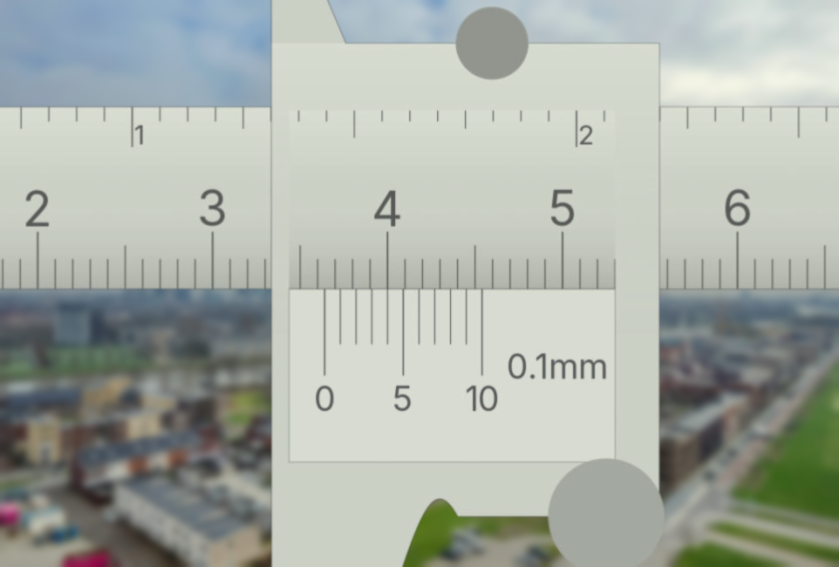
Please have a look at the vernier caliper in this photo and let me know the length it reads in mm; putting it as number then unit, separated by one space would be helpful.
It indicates 36.4 mm
